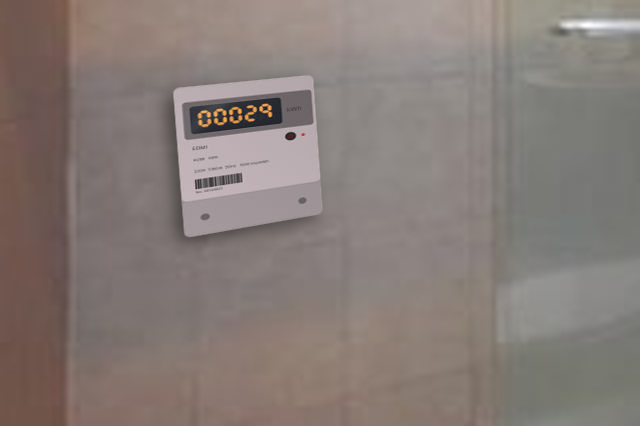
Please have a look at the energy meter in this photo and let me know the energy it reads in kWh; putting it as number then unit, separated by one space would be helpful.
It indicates 29 kWh
